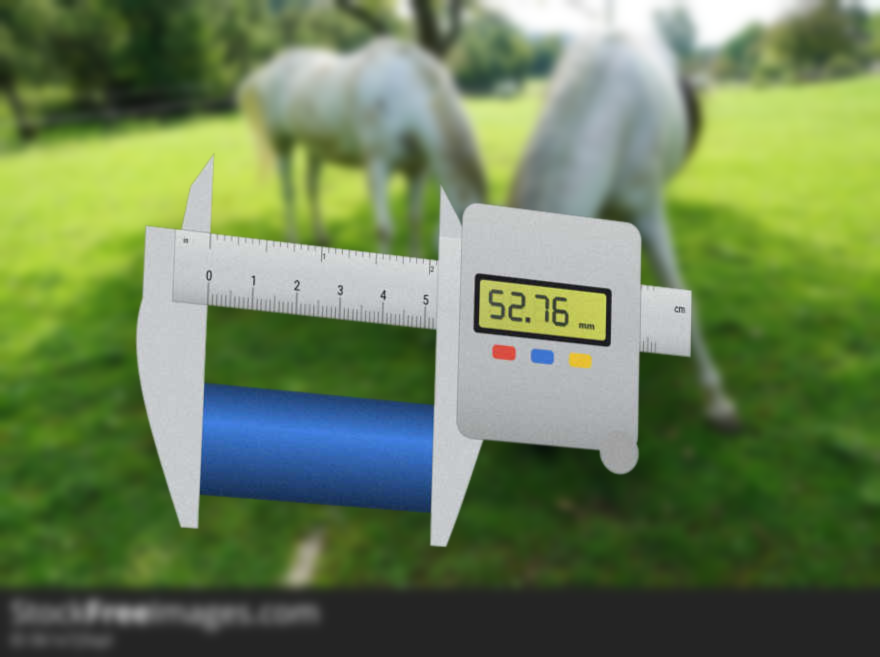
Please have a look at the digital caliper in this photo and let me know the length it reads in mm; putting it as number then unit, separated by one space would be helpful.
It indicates 52.76 mm
